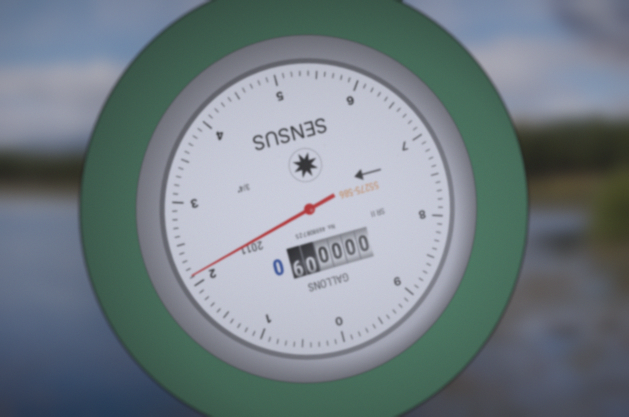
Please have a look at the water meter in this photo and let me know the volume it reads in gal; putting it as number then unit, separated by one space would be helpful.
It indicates 92.1 gal
